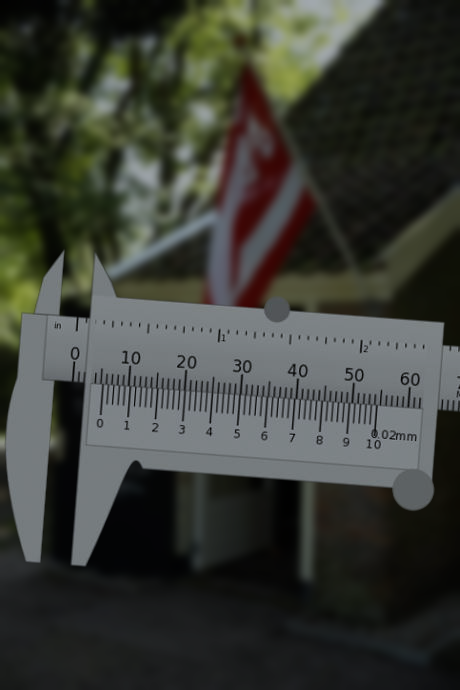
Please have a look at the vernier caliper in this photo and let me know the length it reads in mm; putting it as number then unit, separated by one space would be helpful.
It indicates 5.4 mm
